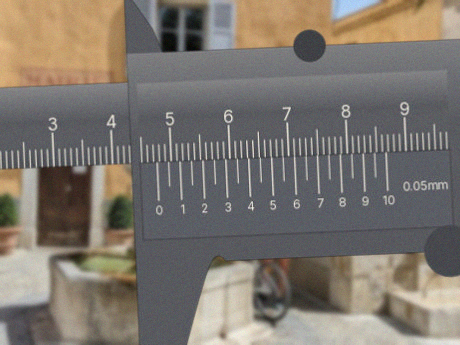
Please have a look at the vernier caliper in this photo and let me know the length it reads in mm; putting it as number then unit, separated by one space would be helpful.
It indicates 47.6 mm
